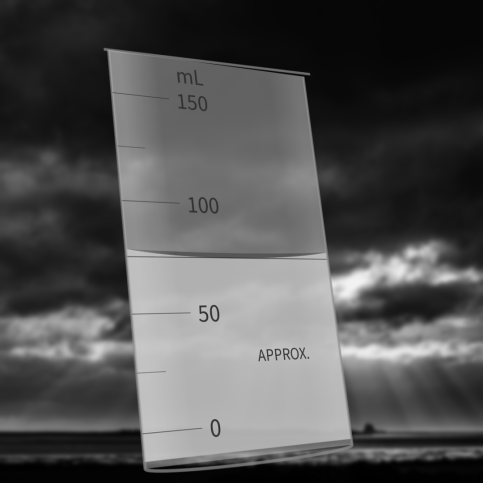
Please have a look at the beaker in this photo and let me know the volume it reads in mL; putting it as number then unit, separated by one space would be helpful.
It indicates 75 mL
